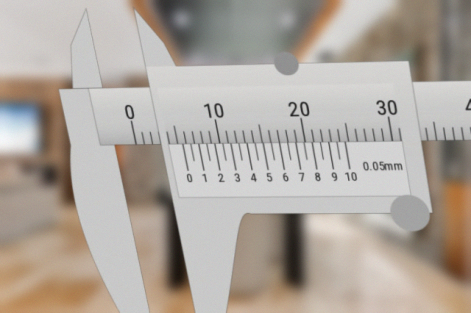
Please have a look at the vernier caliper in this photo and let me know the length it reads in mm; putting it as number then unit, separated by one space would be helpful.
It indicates 5.6 mm
